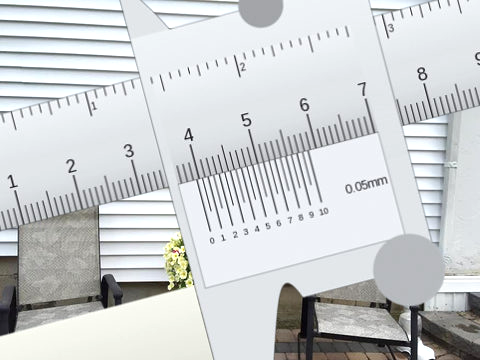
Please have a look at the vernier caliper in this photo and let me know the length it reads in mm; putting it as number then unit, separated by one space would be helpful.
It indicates 39.6 mm
